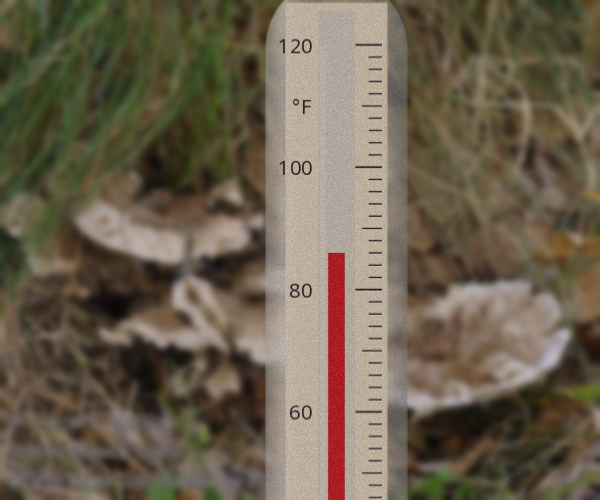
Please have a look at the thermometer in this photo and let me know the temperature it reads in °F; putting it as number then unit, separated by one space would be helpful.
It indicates 86 °F
